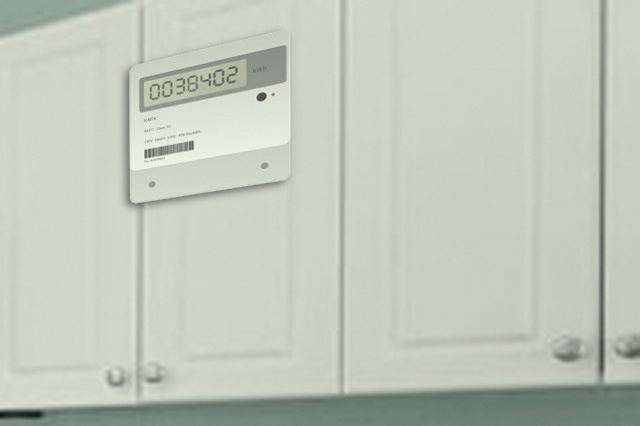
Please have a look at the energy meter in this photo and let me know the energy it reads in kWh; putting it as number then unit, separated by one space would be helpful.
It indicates 38402 kWh
